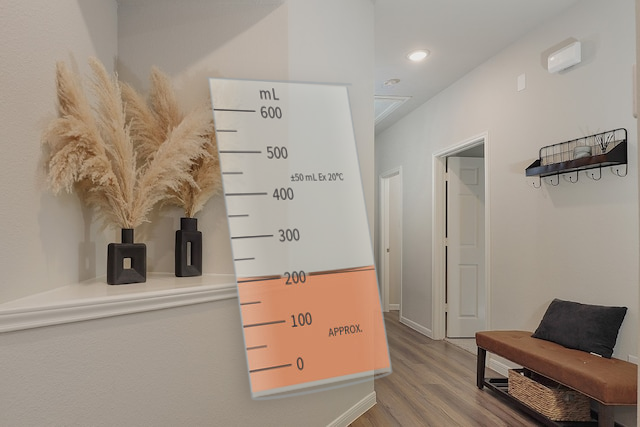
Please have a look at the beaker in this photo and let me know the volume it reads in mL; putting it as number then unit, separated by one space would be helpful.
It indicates 200 mL
